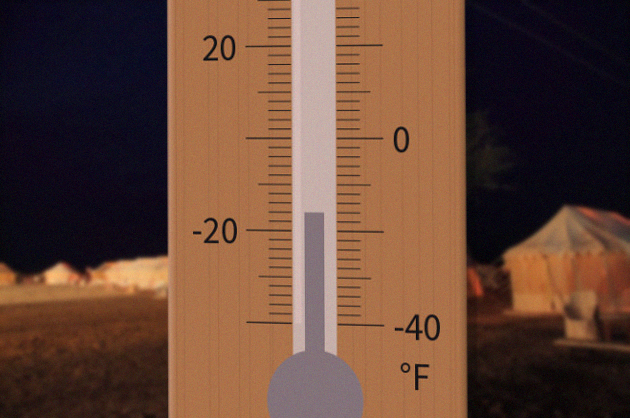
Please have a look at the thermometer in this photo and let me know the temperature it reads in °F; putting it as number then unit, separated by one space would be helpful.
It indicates -16 °F
